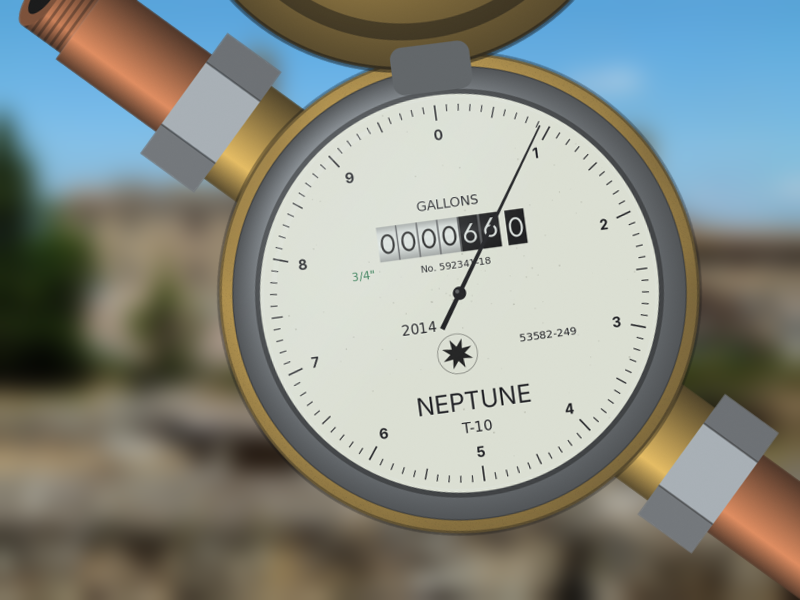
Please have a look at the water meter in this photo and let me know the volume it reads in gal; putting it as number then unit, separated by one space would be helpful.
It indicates 660.9 gal
